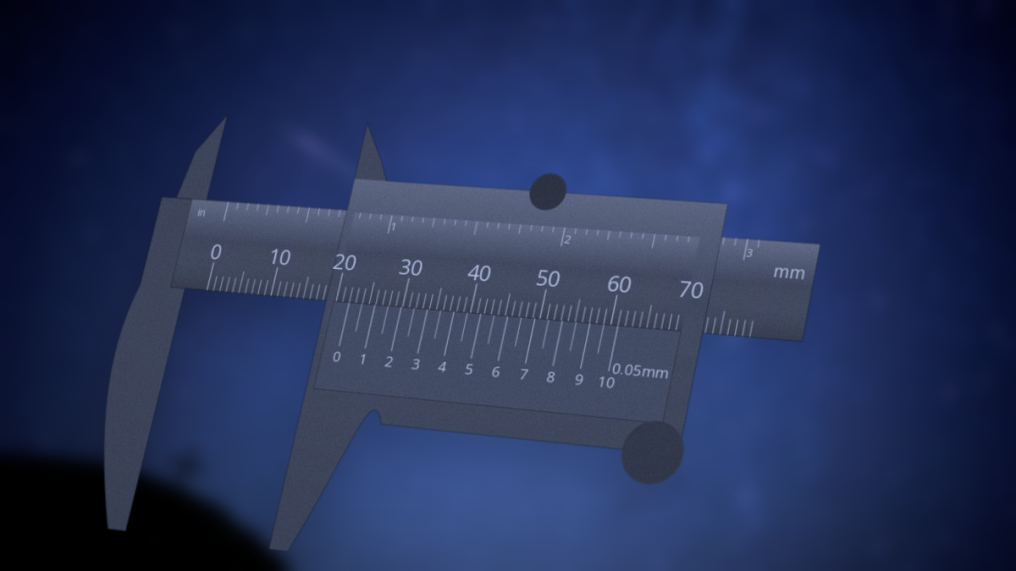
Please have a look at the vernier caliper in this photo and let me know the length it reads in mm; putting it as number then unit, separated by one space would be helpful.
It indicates 22.0 mm
